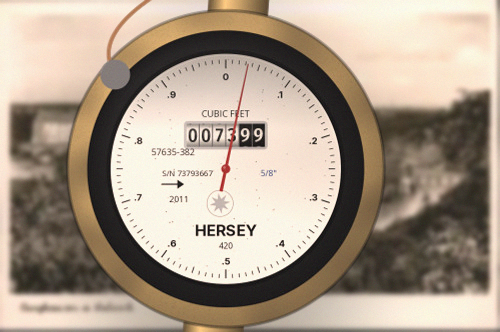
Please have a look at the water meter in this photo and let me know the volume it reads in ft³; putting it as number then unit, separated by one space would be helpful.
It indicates 7399.03 ft³
